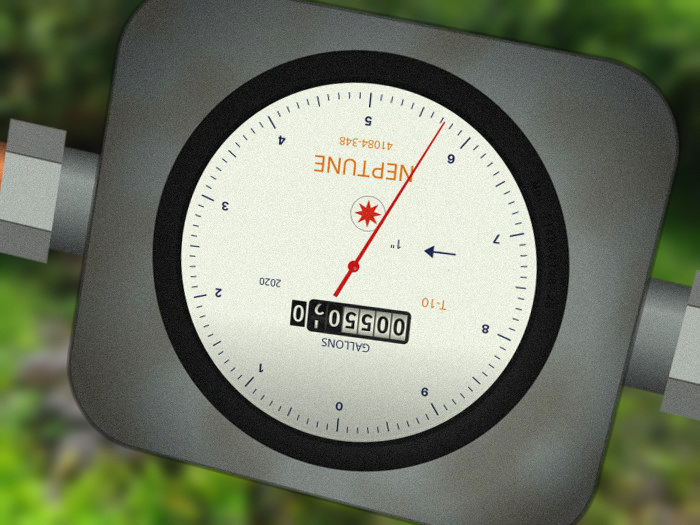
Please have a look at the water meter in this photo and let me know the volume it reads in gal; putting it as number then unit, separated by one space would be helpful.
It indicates 55015.7 gal
